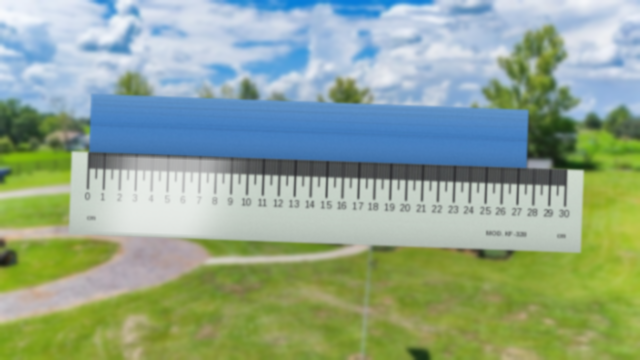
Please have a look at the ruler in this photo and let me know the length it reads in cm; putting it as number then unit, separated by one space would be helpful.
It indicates 27.5 cm
